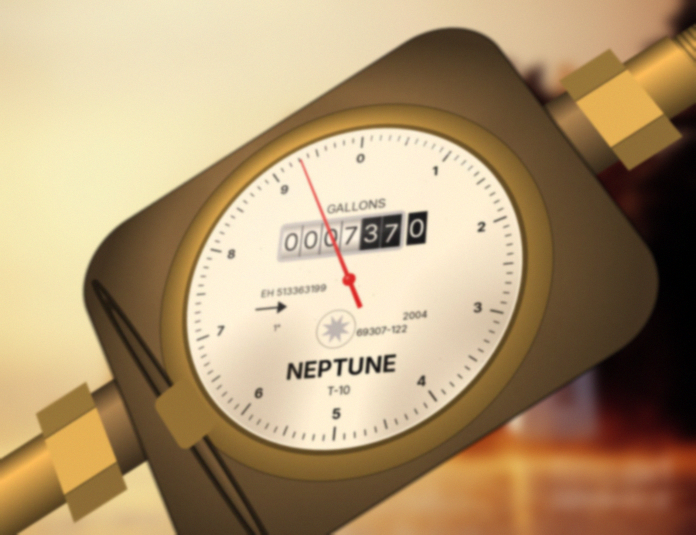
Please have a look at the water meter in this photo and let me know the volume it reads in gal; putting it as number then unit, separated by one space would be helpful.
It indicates 7369.3 gal
